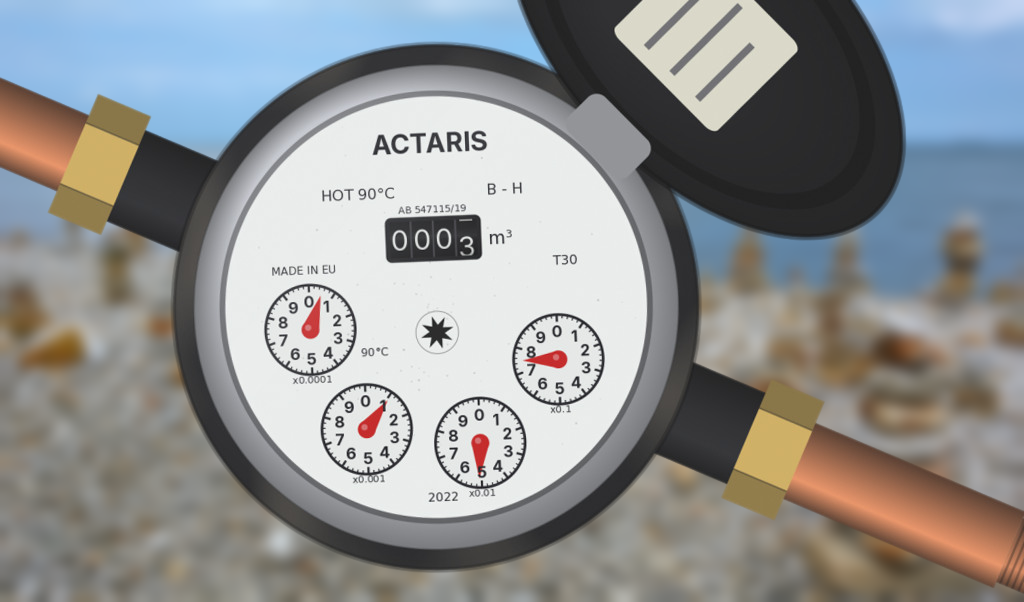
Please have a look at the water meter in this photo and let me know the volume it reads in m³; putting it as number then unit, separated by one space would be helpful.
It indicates 2.7510 m³
